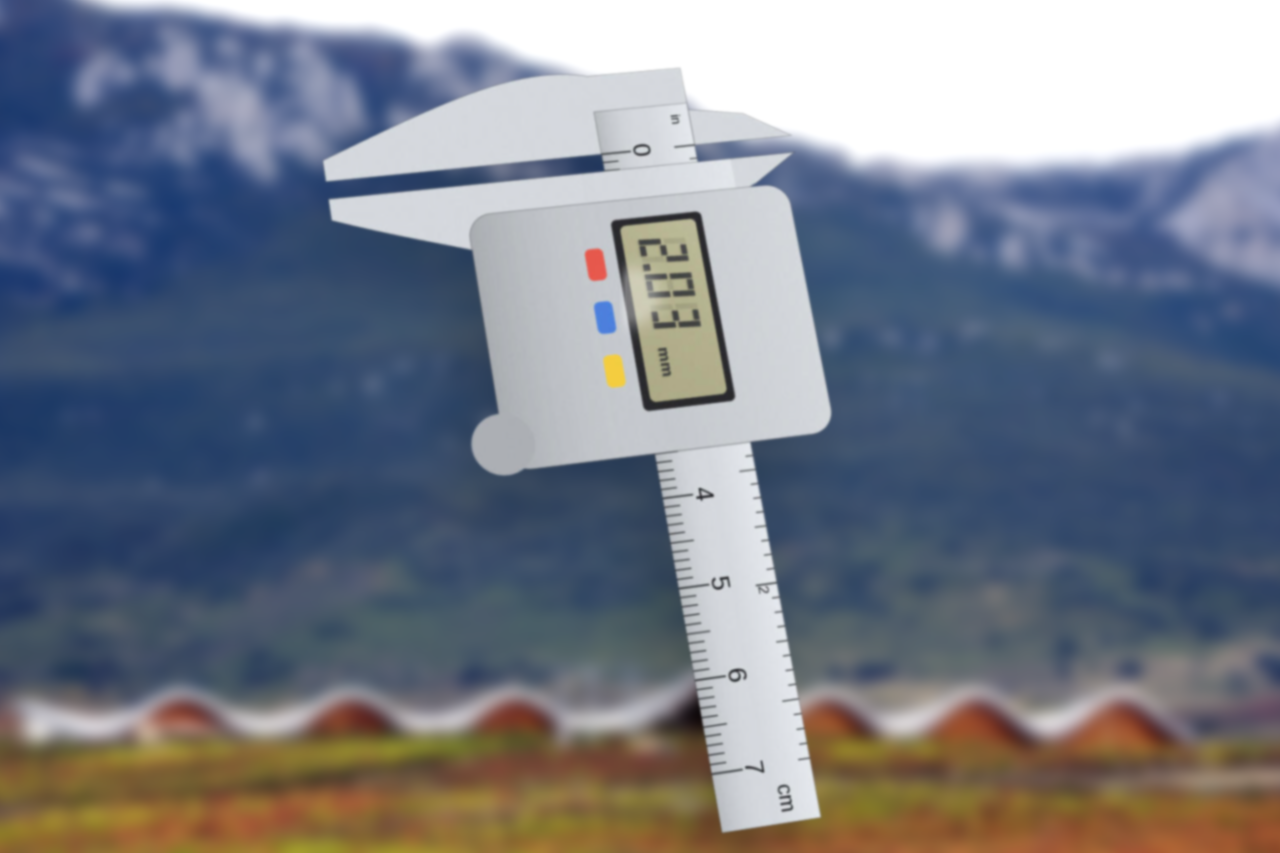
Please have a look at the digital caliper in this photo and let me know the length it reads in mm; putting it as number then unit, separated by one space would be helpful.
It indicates 2.03 mm
